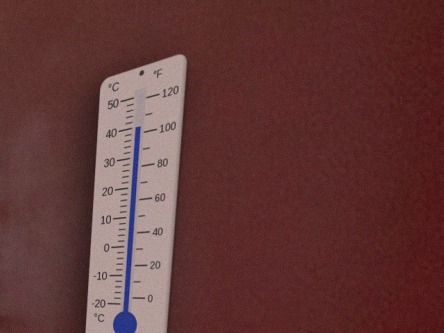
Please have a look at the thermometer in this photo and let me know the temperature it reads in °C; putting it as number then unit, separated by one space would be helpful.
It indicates 40 °C
